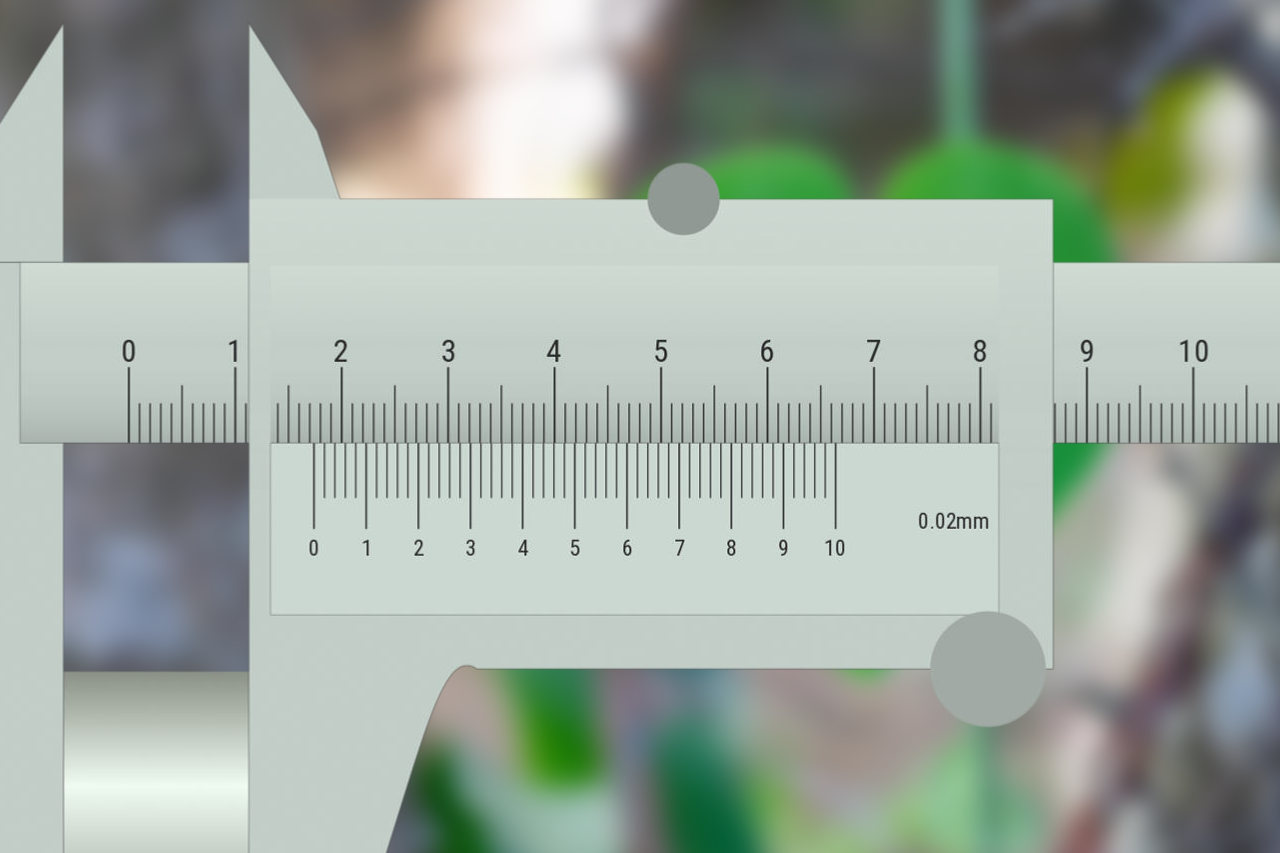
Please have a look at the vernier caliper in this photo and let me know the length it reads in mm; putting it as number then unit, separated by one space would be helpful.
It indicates 17.4 mm
